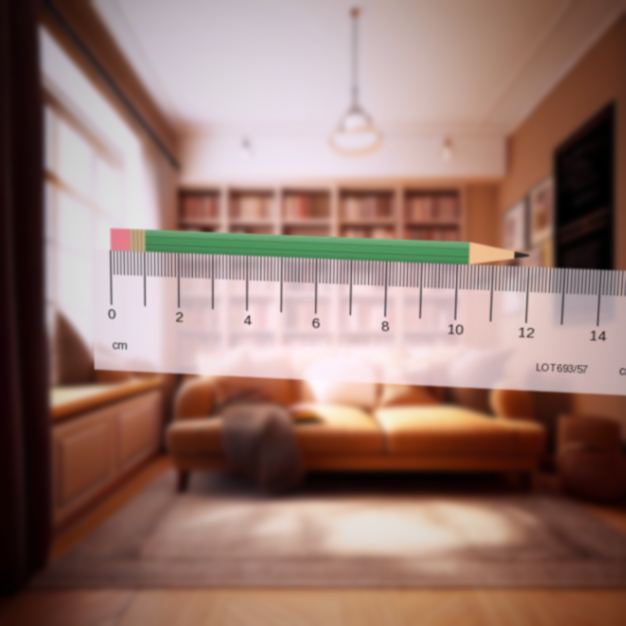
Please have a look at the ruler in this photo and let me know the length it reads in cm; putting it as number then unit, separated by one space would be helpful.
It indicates 12 cm
